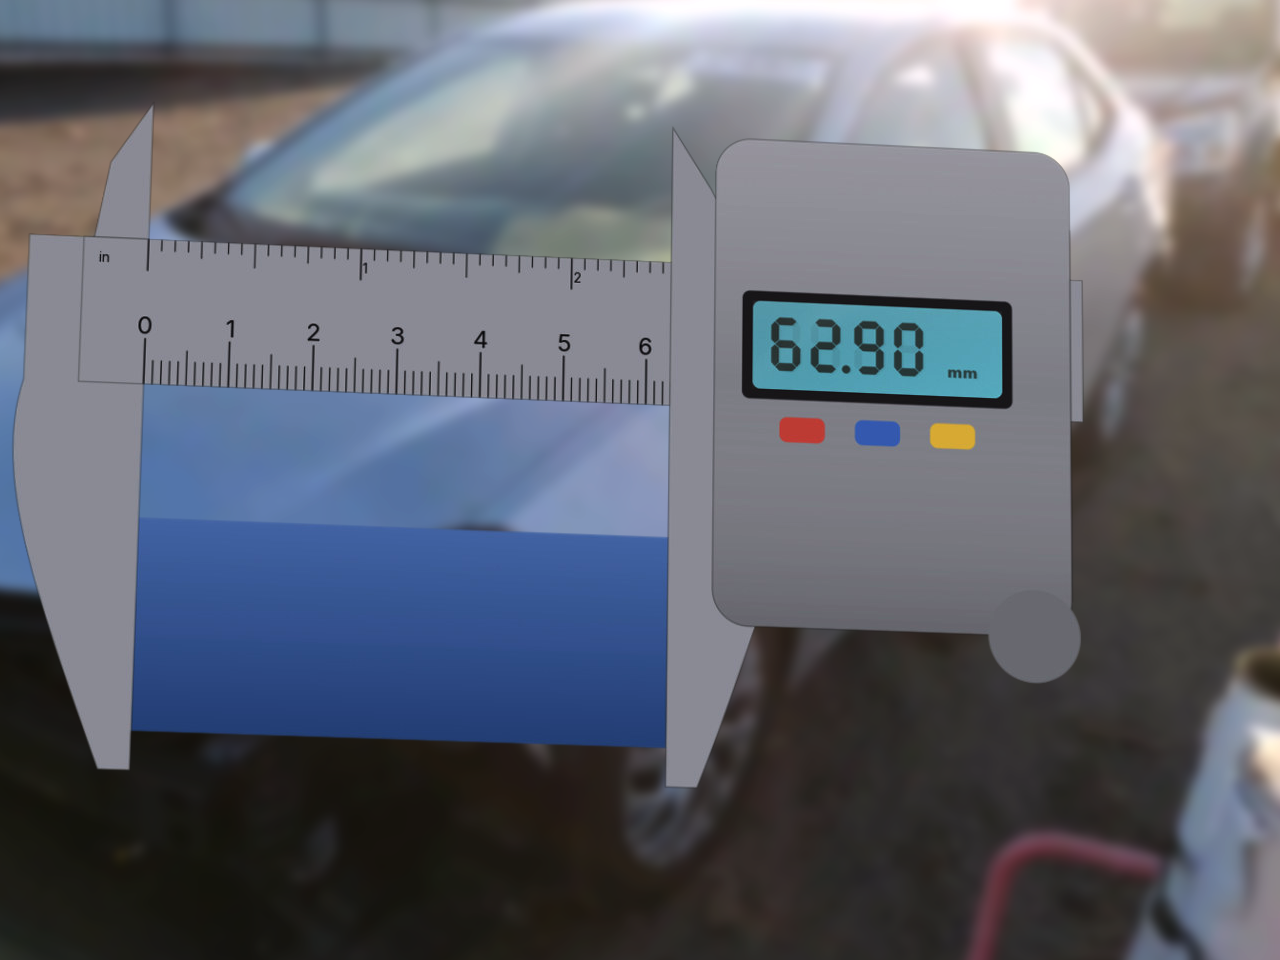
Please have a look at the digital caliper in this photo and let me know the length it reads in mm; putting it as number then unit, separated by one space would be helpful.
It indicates 62.90 mm
